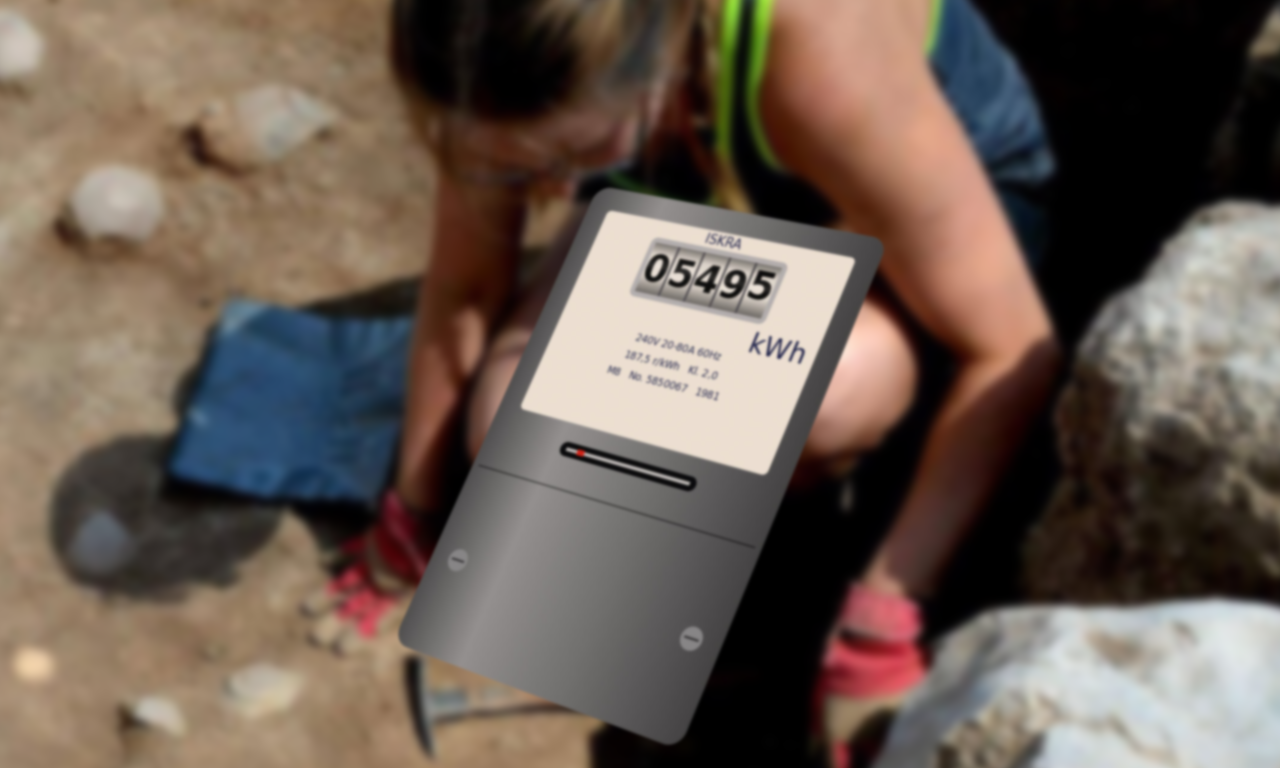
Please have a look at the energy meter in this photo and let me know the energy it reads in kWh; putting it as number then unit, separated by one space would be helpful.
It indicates 5495 kWh
